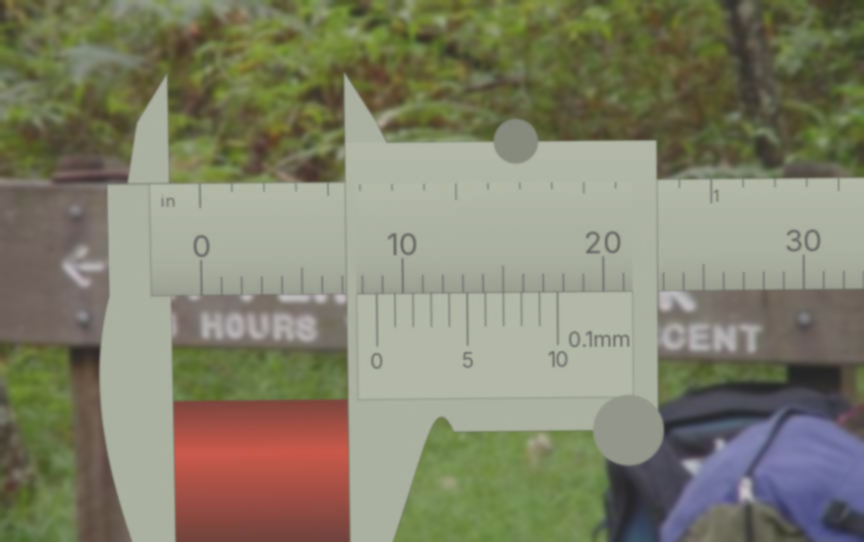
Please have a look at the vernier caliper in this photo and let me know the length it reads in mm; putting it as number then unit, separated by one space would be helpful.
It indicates 8.7 mm
